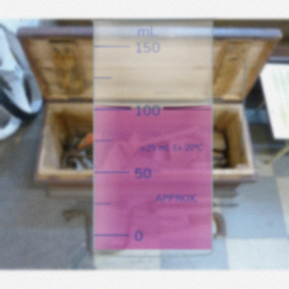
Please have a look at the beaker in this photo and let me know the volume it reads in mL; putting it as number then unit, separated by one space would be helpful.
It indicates 100 mL
